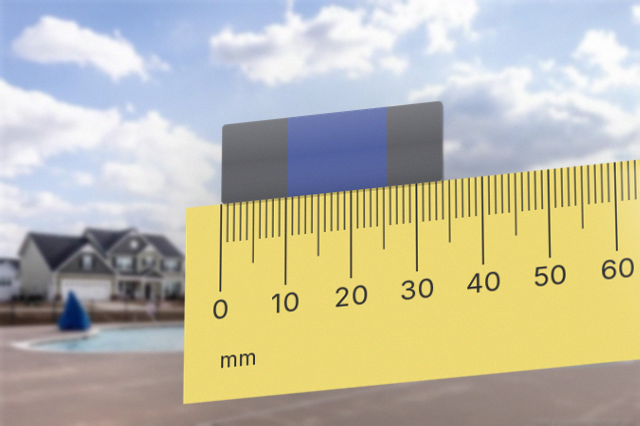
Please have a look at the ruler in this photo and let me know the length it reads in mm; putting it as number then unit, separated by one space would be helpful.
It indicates 34 mm
